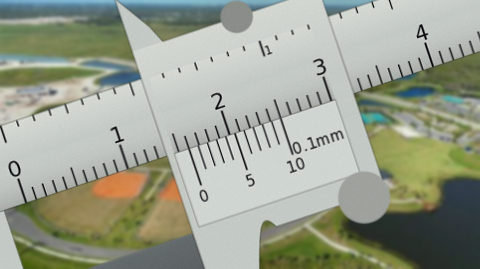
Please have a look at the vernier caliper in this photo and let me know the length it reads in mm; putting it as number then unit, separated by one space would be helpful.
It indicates 16.0 mm
